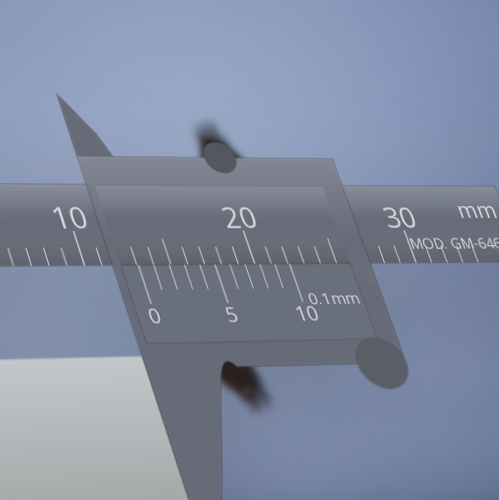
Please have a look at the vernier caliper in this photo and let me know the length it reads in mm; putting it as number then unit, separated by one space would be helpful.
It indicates 13.1 mm
